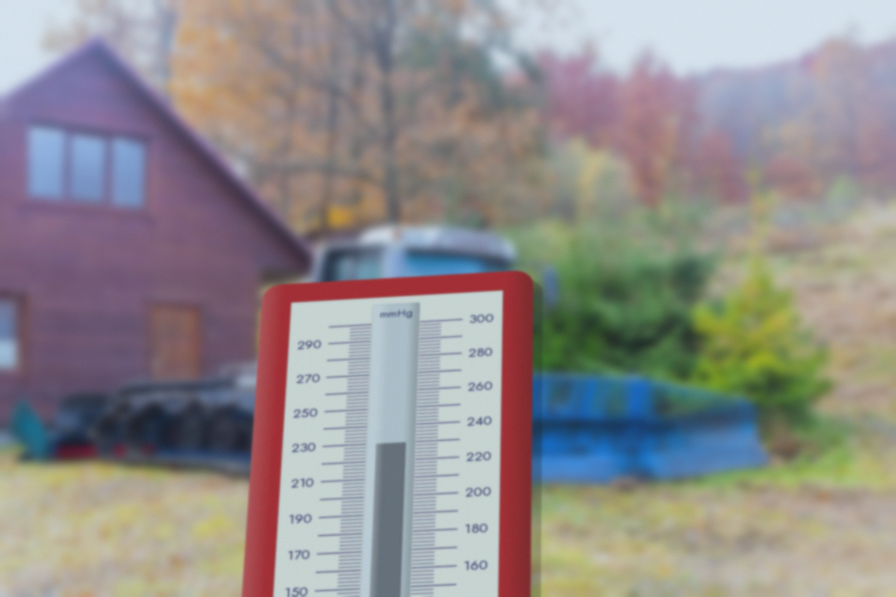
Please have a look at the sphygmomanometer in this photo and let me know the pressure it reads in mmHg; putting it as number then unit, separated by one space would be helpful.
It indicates 230 mmHg
